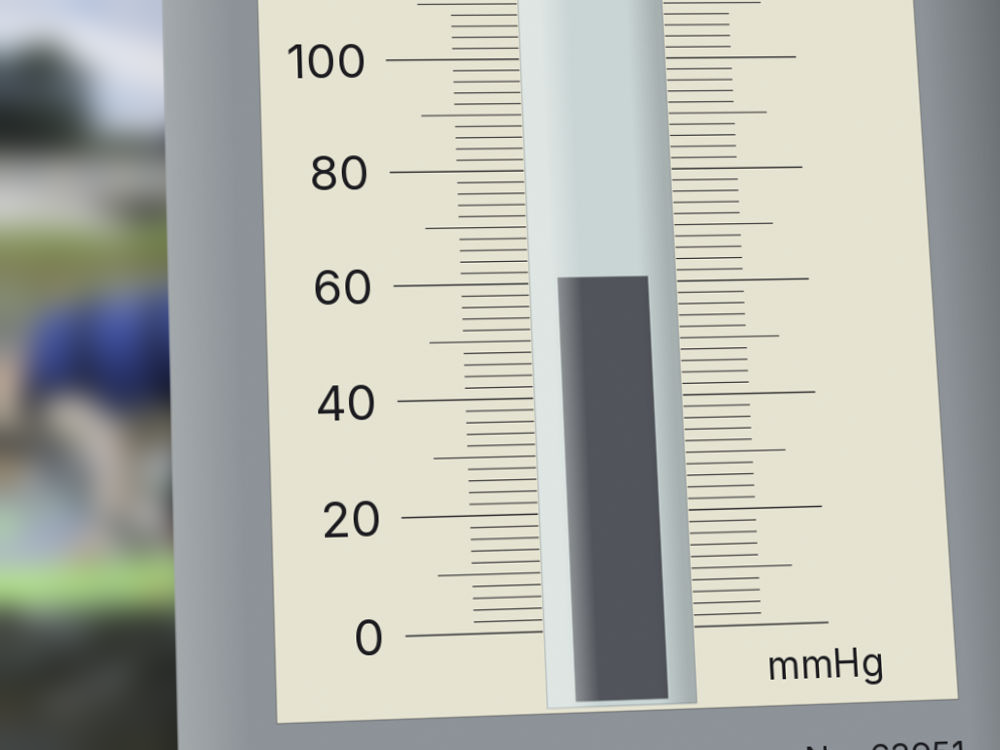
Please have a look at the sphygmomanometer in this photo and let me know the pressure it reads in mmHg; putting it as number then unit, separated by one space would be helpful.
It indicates 61 mmHg
